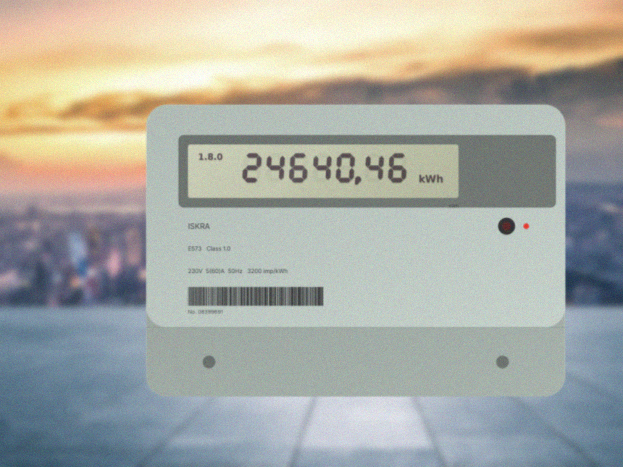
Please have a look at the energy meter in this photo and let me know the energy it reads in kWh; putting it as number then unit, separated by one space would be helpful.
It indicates 24640.46 kWh
